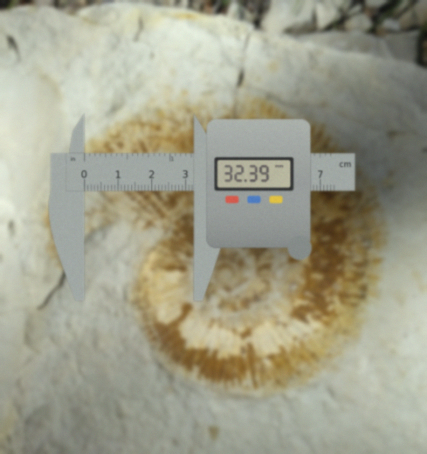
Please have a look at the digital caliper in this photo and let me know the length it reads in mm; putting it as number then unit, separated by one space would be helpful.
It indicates 32.39 mm
